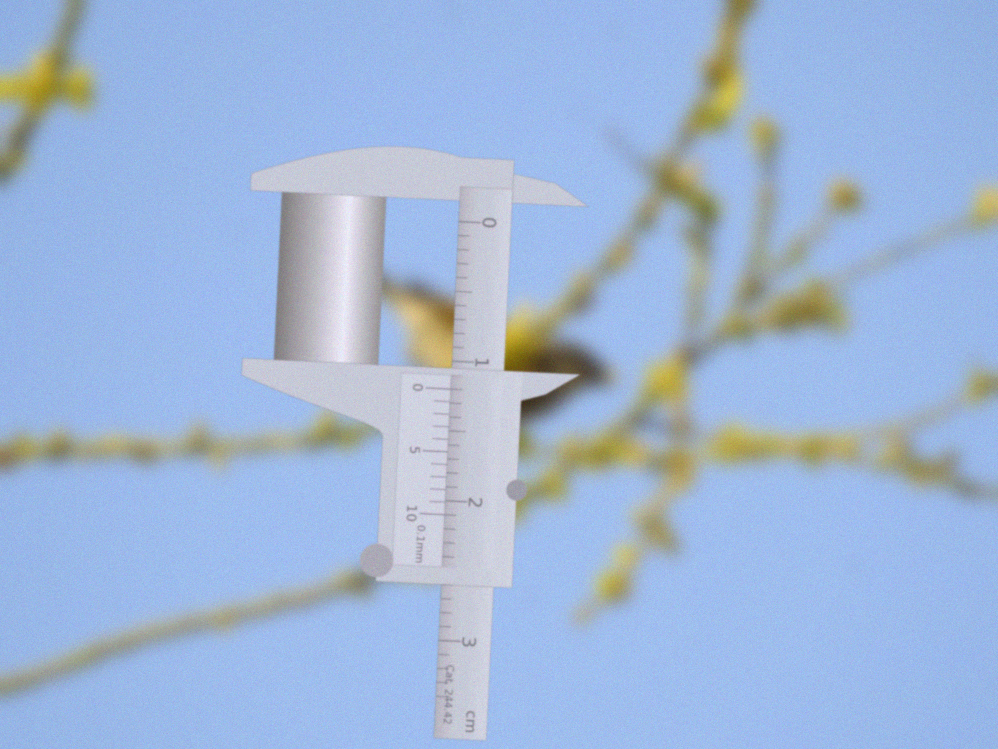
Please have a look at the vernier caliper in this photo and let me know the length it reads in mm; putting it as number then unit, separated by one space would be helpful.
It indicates 12.0 mm
